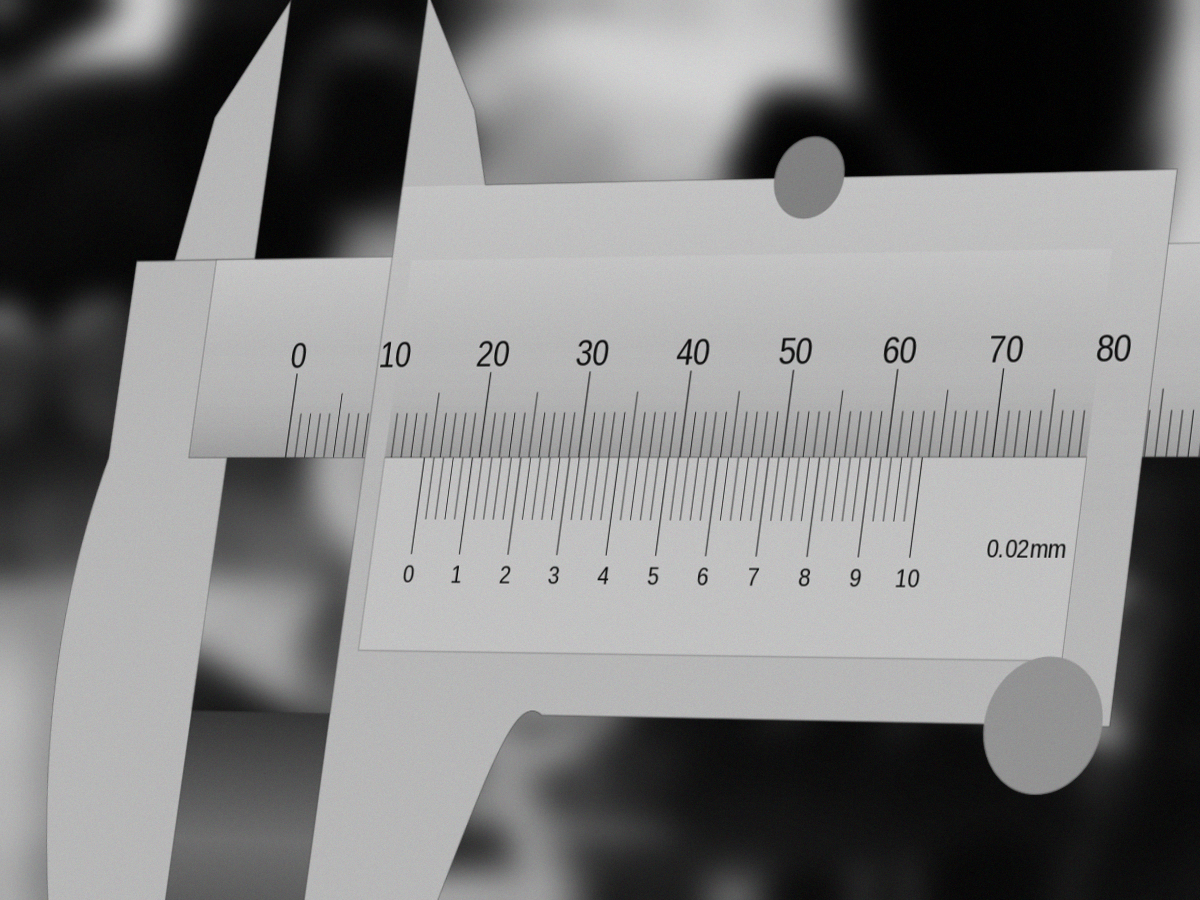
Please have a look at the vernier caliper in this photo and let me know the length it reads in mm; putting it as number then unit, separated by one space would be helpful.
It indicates 14.4 mm
